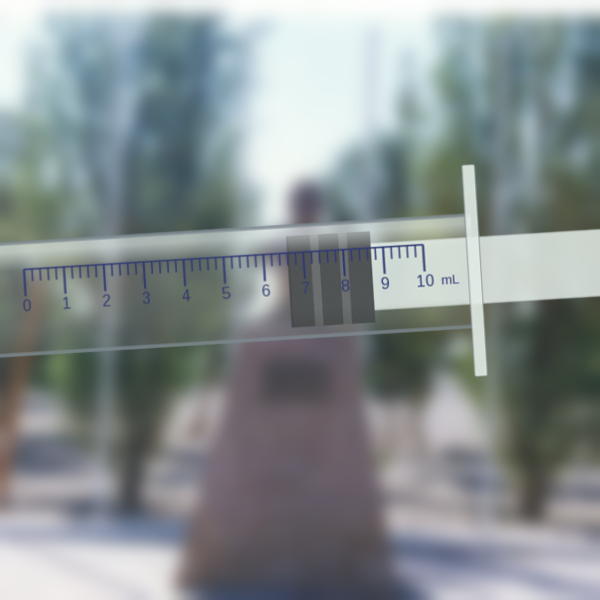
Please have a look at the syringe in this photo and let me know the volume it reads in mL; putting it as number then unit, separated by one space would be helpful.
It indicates 6.6 mL
